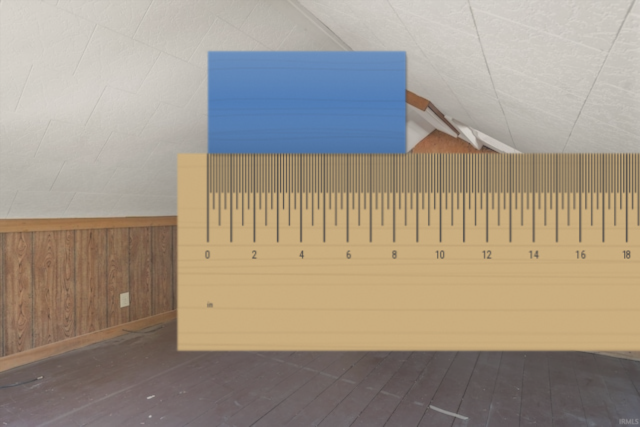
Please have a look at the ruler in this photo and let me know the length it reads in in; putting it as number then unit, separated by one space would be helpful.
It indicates 8.5 in
